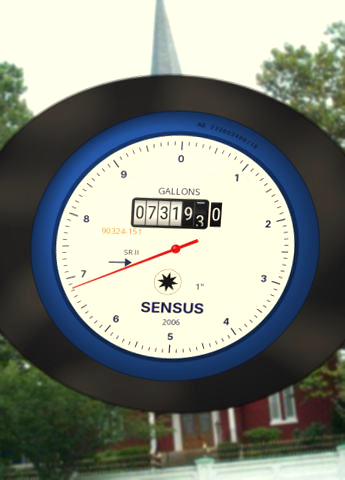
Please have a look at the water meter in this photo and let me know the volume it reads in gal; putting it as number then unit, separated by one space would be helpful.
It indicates 731926.8 gal
